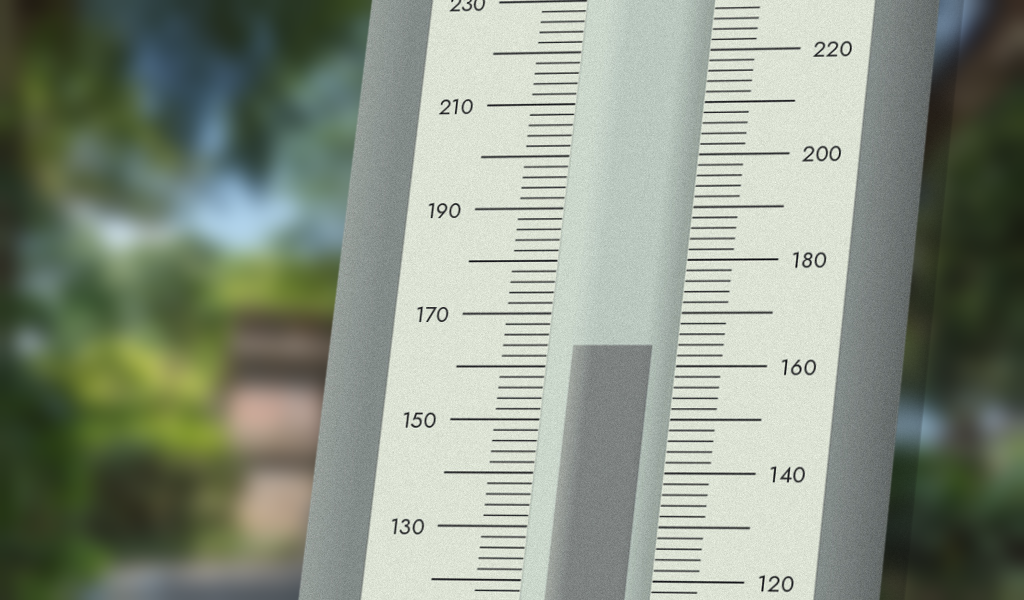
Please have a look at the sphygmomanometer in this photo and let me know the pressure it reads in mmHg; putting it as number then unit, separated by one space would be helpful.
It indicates 164 mmHg
